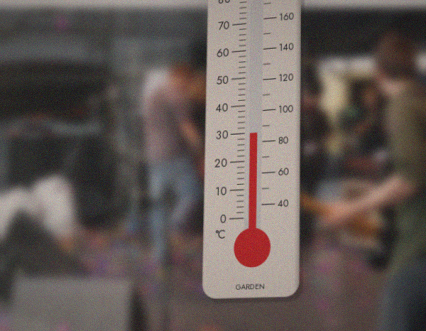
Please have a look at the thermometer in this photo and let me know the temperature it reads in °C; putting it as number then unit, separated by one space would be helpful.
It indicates 30 °C
